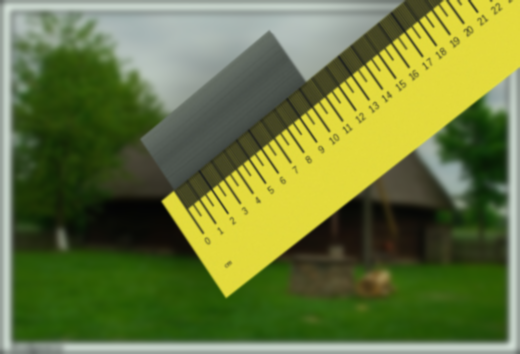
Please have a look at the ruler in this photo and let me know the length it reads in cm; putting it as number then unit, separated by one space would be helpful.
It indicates 10.5 cm
